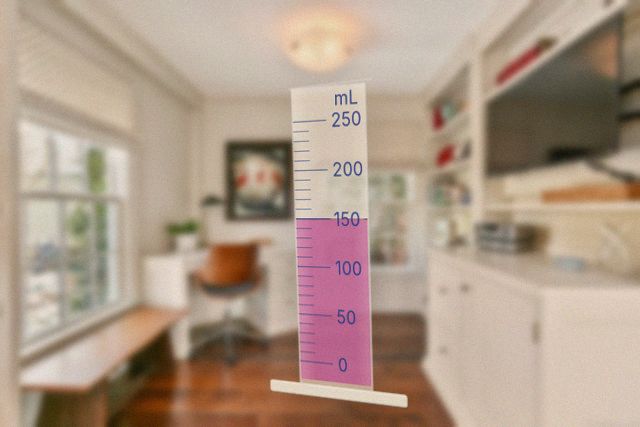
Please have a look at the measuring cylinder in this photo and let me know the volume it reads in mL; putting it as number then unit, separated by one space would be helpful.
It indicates 150 mL
